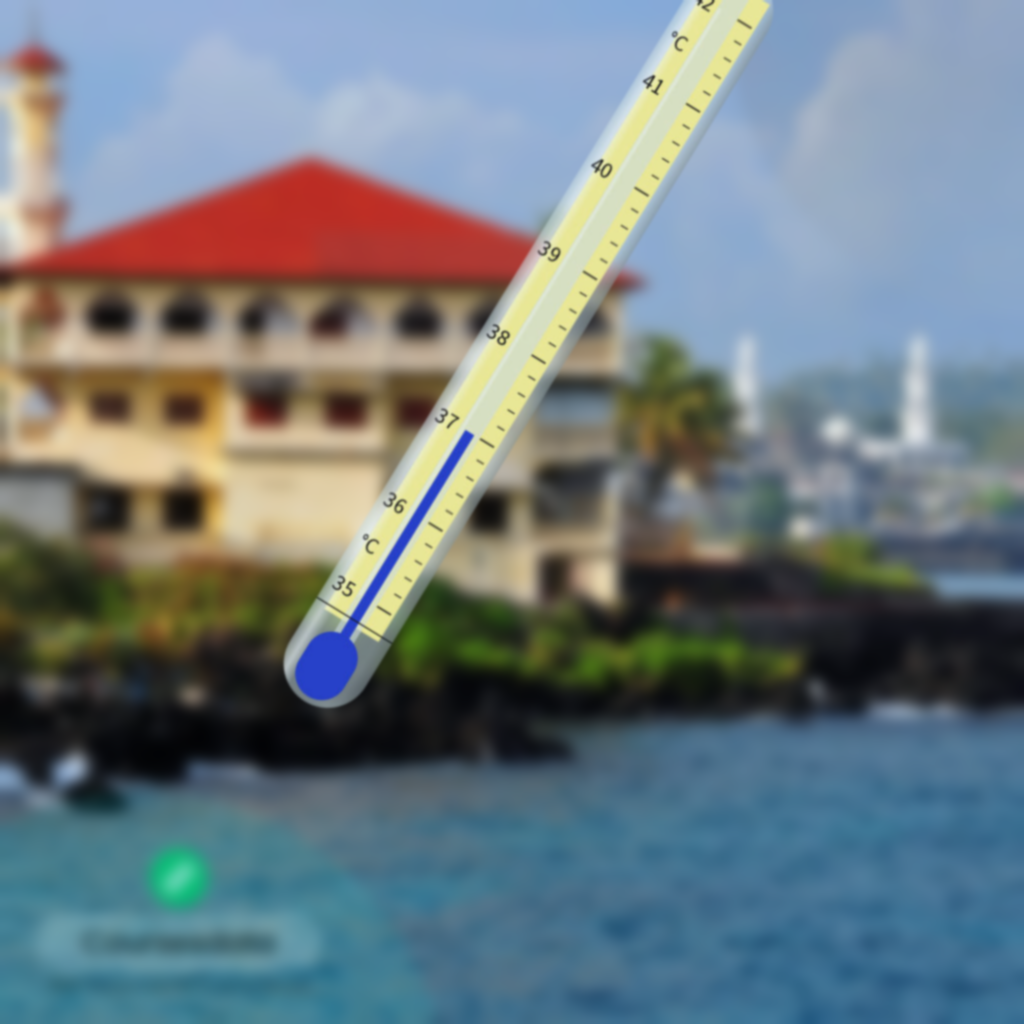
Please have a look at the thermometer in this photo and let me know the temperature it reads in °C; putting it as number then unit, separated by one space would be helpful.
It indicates 37 °C
